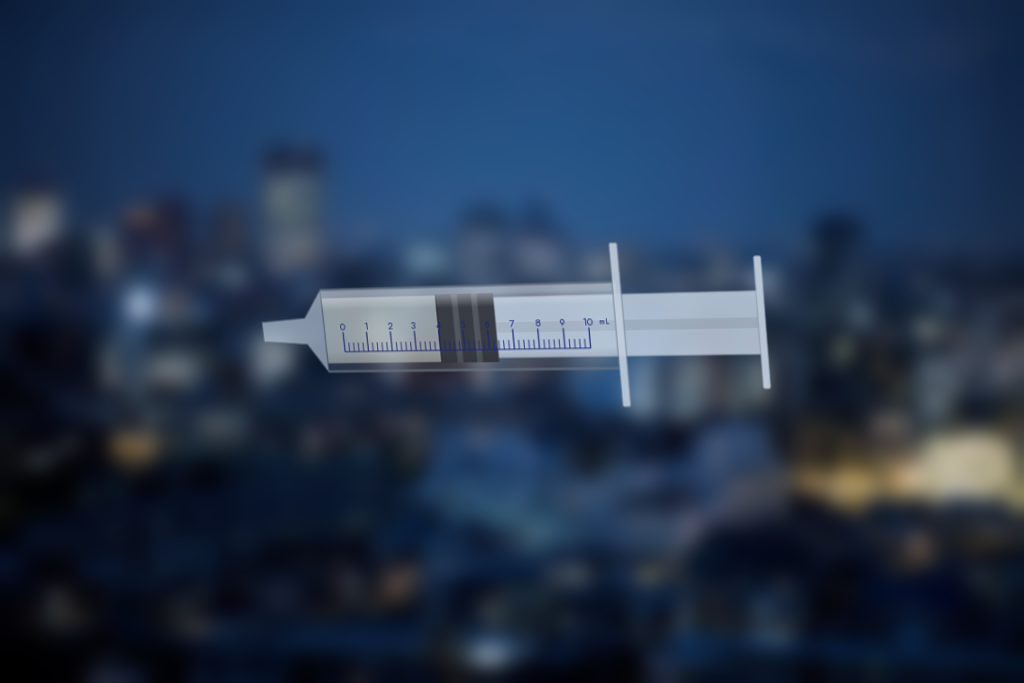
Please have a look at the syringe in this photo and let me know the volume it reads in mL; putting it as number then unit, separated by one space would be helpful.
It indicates 4 mL
